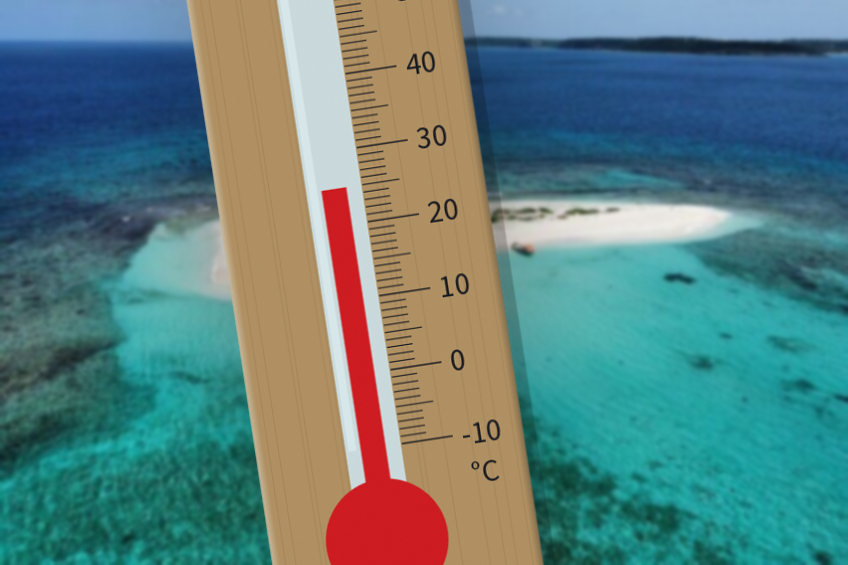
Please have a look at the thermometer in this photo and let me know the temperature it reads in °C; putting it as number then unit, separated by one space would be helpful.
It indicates 25 °C
